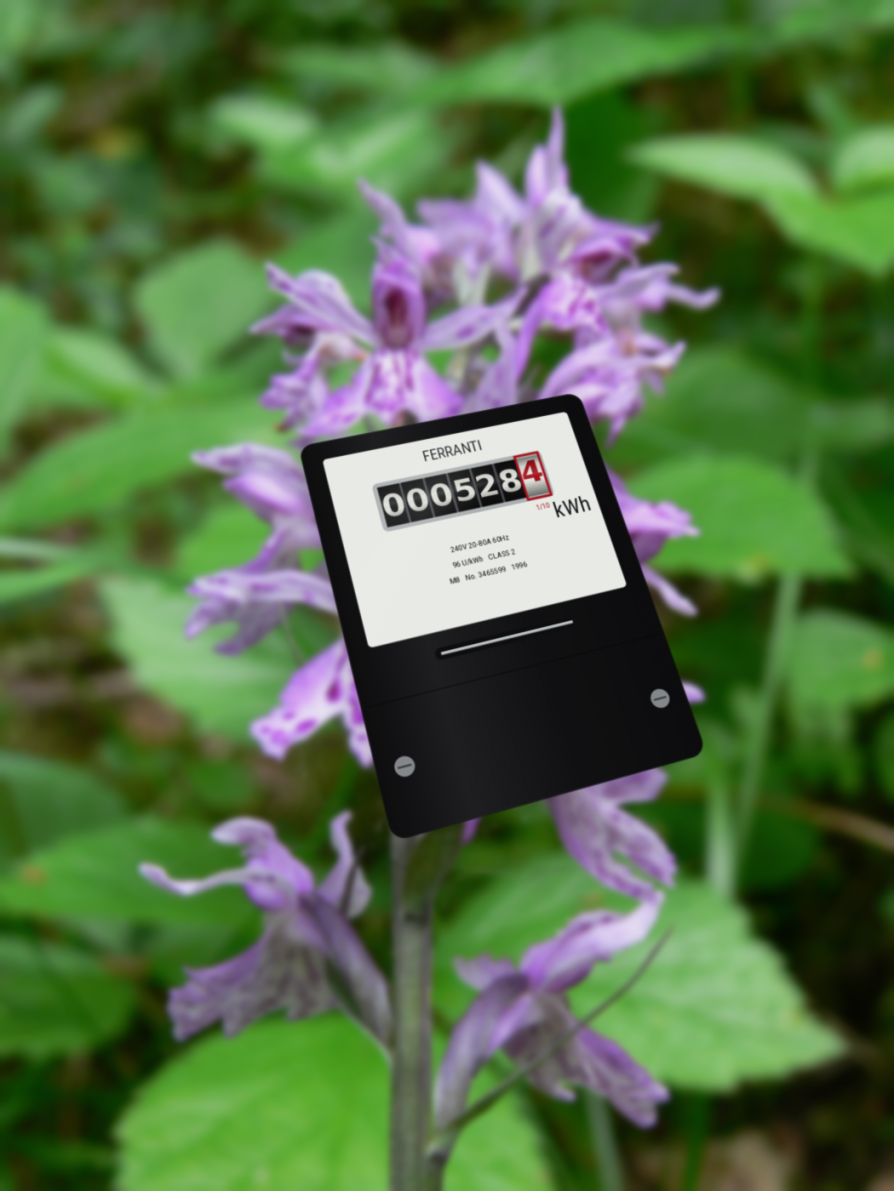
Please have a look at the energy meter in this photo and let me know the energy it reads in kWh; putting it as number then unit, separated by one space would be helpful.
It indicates 528.4 kWh
